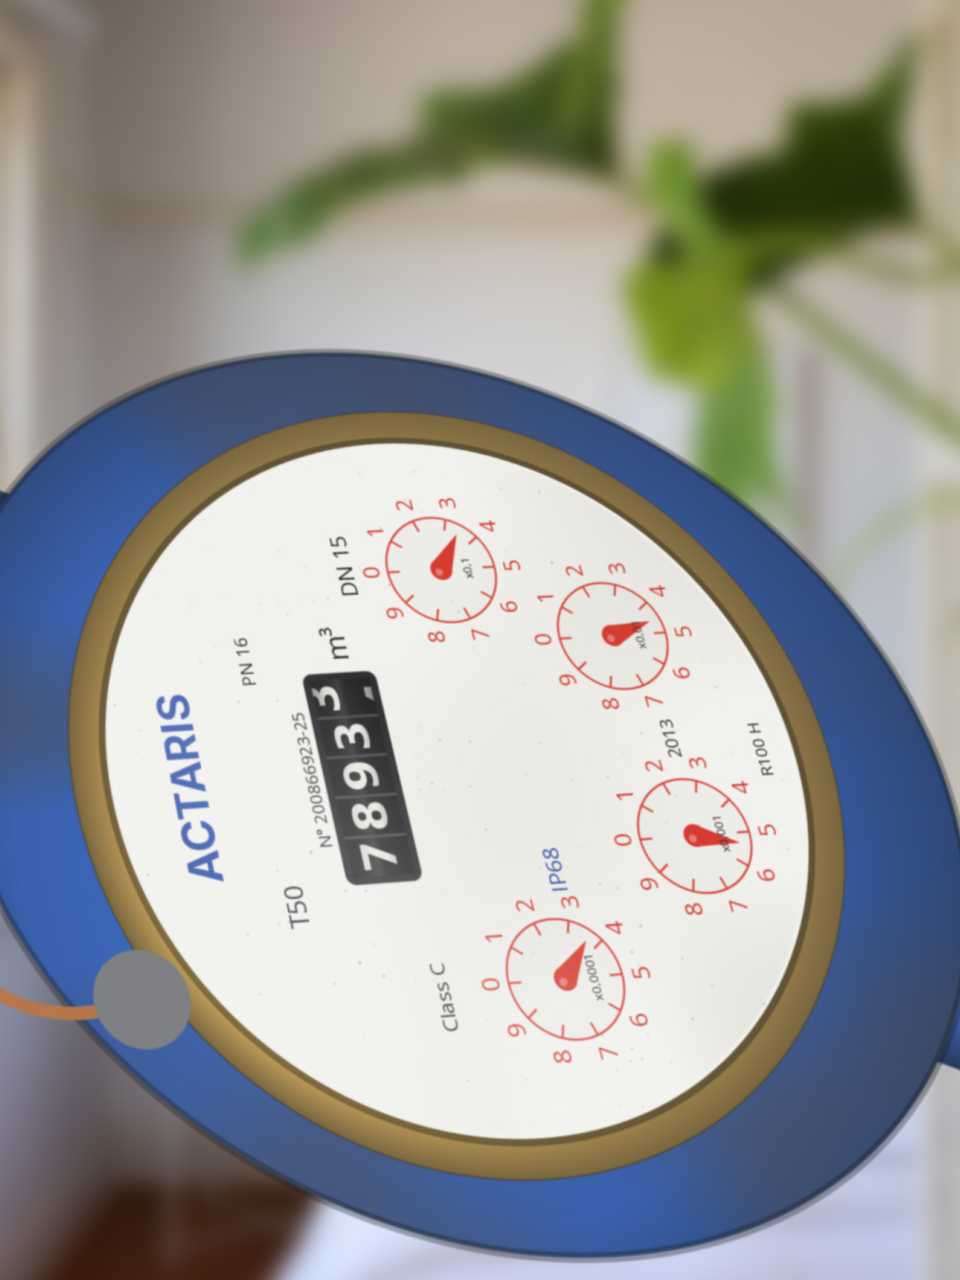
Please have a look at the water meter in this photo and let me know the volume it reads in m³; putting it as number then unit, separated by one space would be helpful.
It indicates 78933.3453 m³
